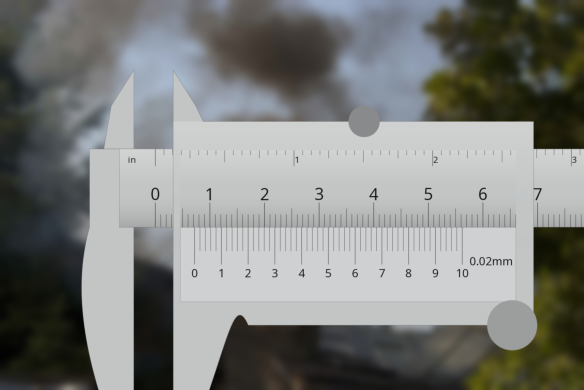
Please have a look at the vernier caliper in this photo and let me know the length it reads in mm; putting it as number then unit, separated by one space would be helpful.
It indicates 7.2 mm
